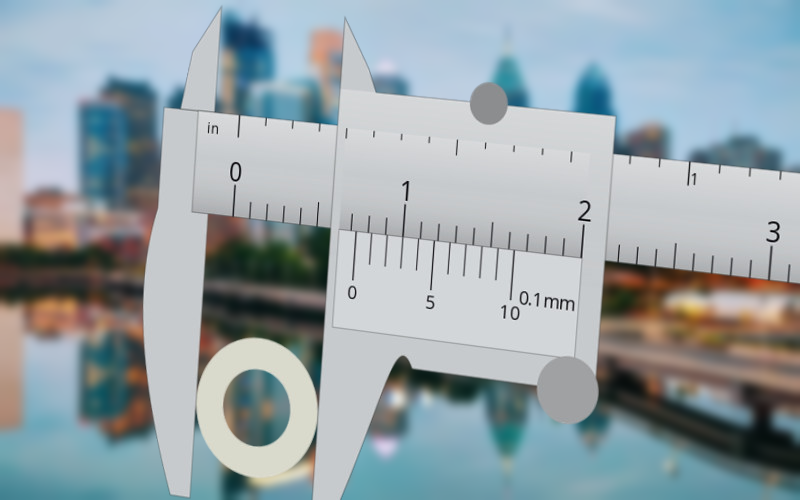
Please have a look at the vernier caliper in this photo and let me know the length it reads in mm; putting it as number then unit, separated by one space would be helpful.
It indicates 7.3 mm
